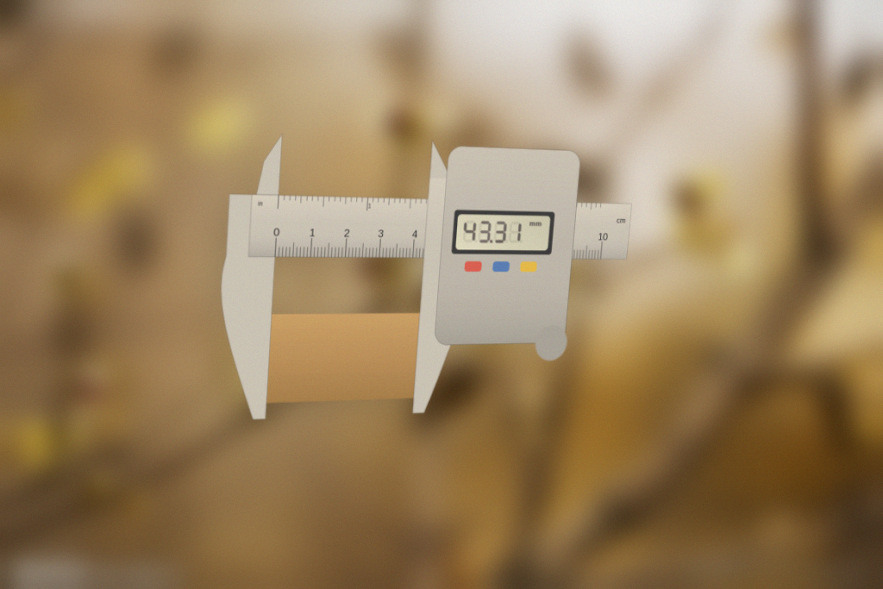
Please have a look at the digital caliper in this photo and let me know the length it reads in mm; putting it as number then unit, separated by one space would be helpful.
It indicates 43.31 mm
